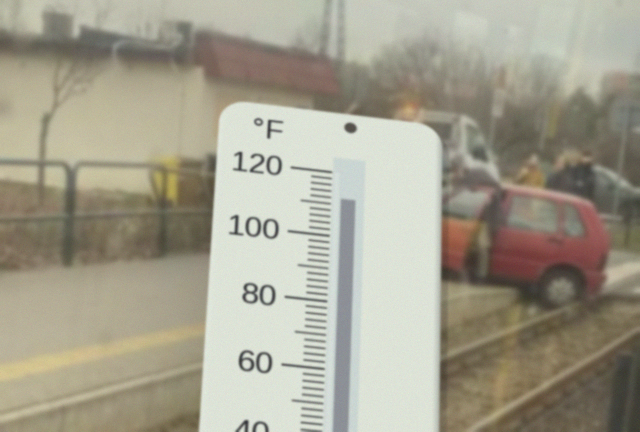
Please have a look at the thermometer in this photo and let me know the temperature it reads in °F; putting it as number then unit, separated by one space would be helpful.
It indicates 112 °F
